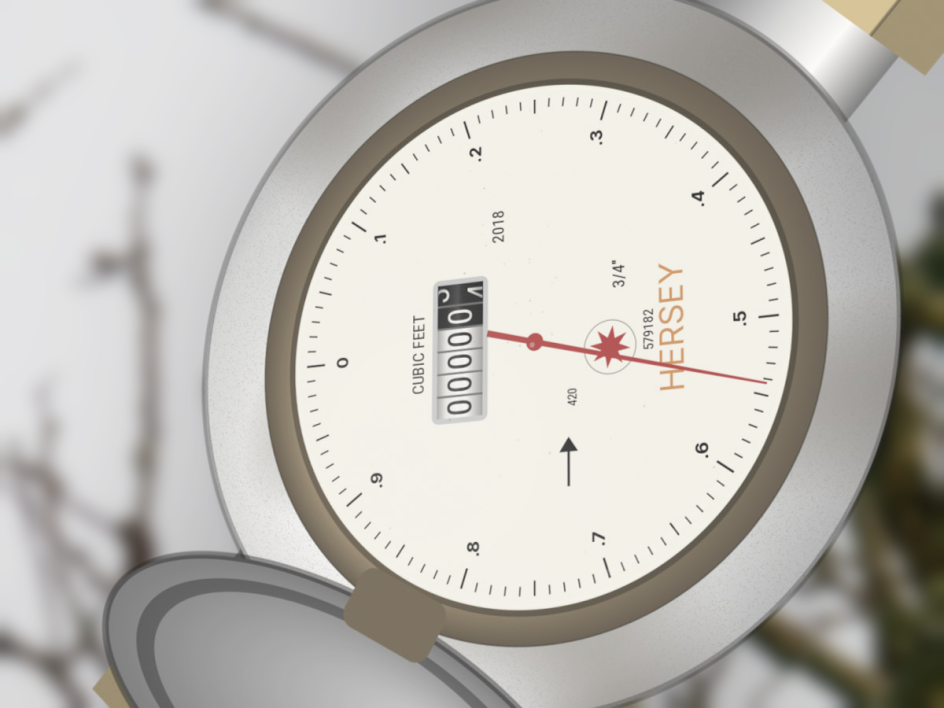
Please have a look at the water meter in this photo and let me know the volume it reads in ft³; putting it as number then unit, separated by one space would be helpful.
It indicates 3.54 ft³
